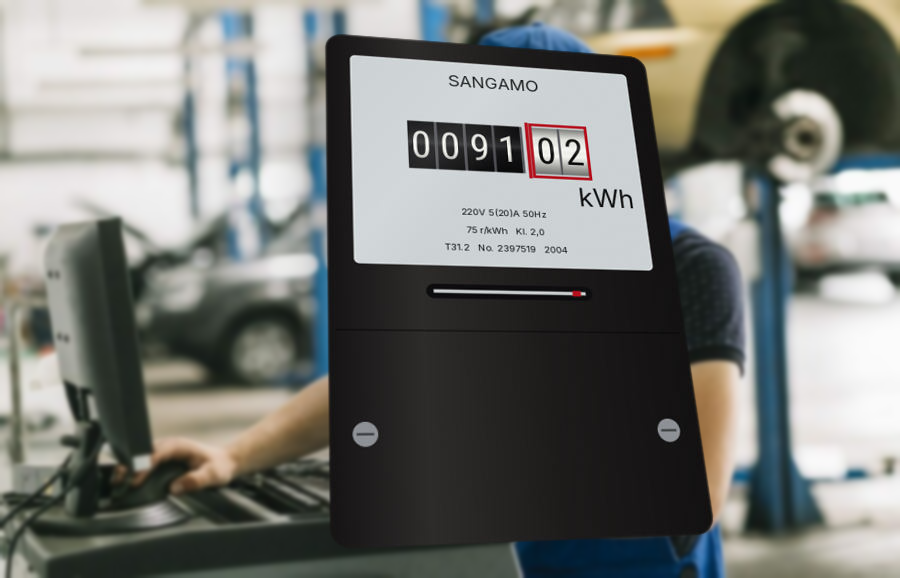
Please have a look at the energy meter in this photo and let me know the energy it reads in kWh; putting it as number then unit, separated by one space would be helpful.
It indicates 91.02 kWh
